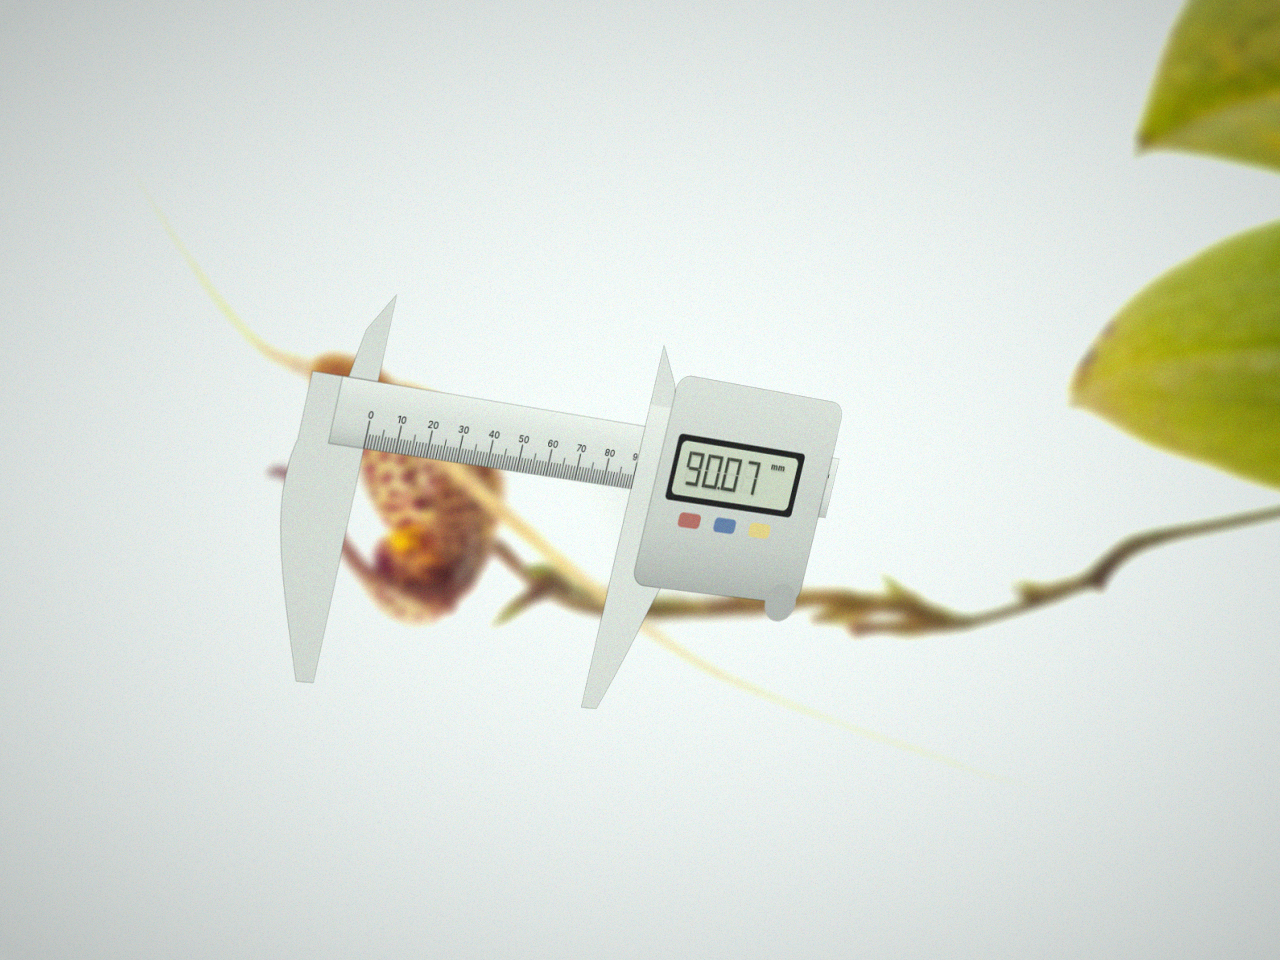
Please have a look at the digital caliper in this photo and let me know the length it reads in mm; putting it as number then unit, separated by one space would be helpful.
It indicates 90.07 mm
